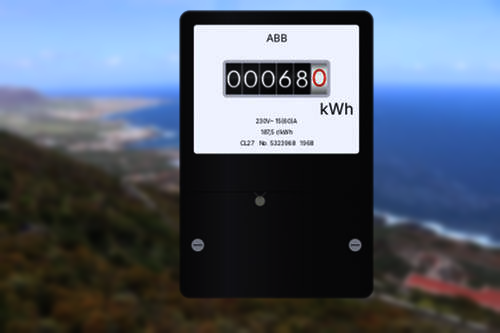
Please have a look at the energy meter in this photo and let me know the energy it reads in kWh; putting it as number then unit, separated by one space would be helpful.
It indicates 68.0 kWh
